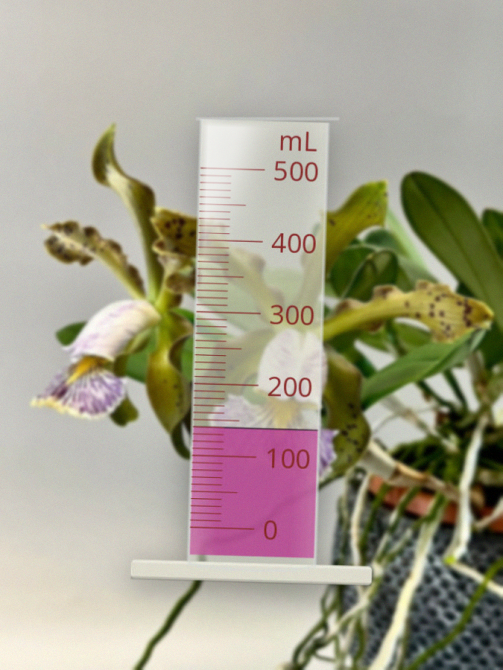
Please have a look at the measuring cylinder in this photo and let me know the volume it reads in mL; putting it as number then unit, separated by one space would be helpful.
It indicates 140 mL
